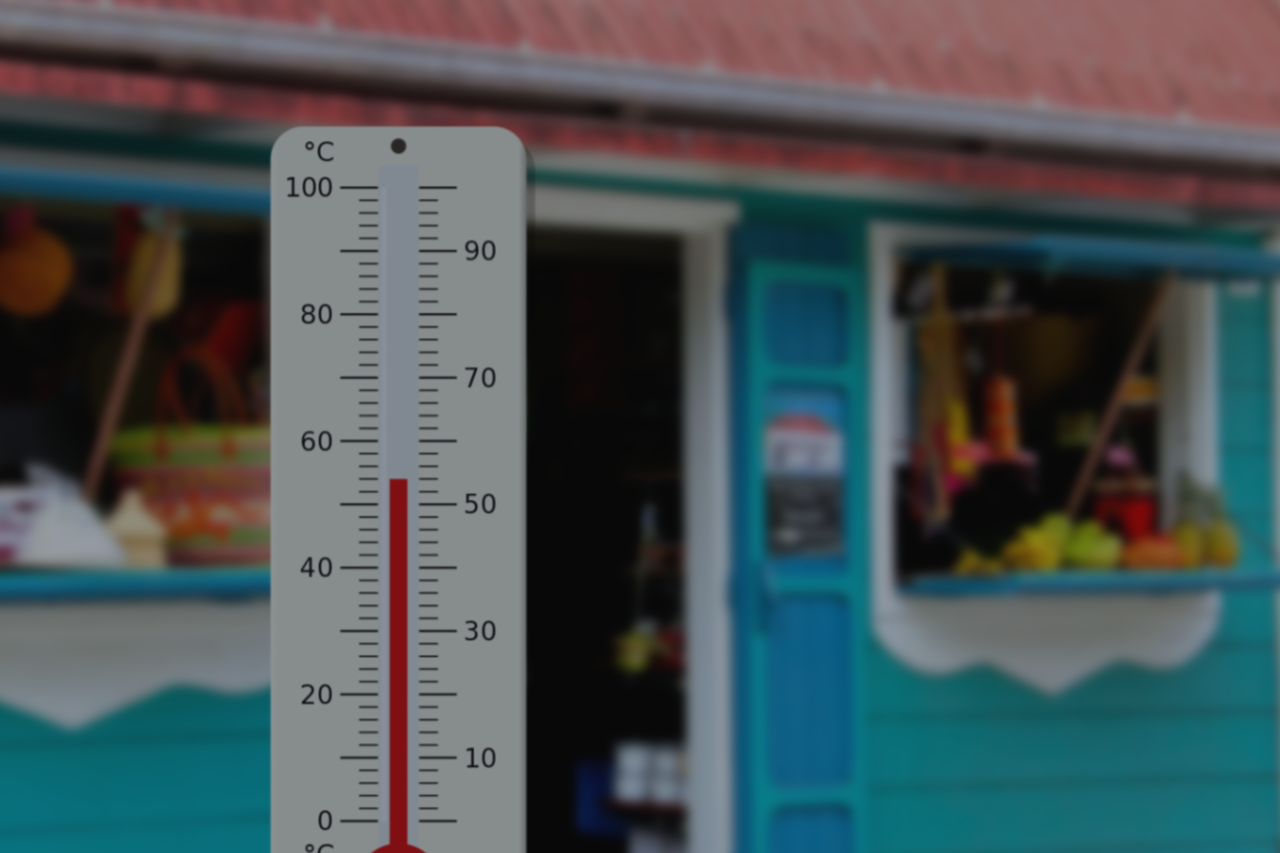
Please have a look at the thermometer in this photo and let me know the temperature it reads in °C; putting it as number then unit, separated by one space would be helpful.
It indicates 54 °C
